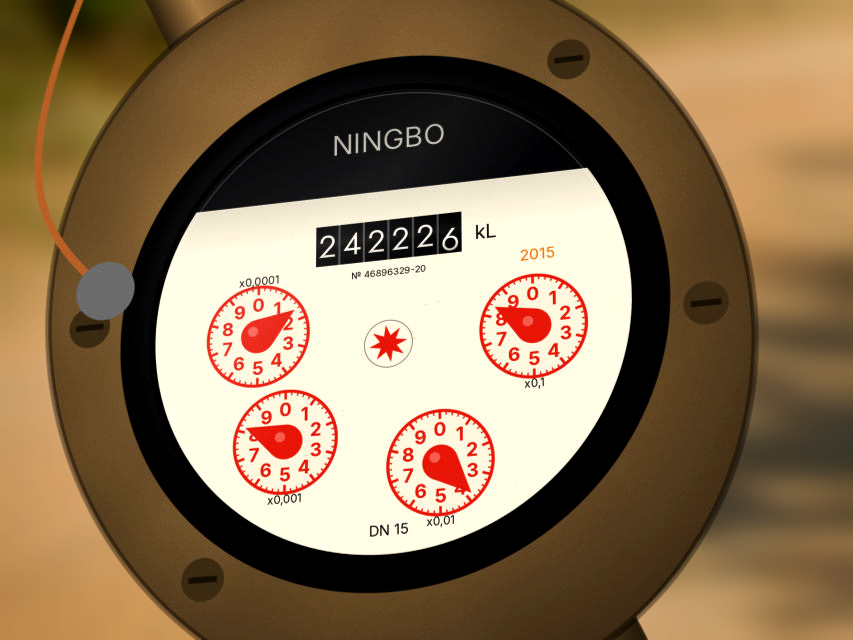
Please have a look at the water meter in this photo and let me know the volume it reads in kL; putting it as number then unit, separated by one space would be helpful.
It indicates 242225.8381 kL
